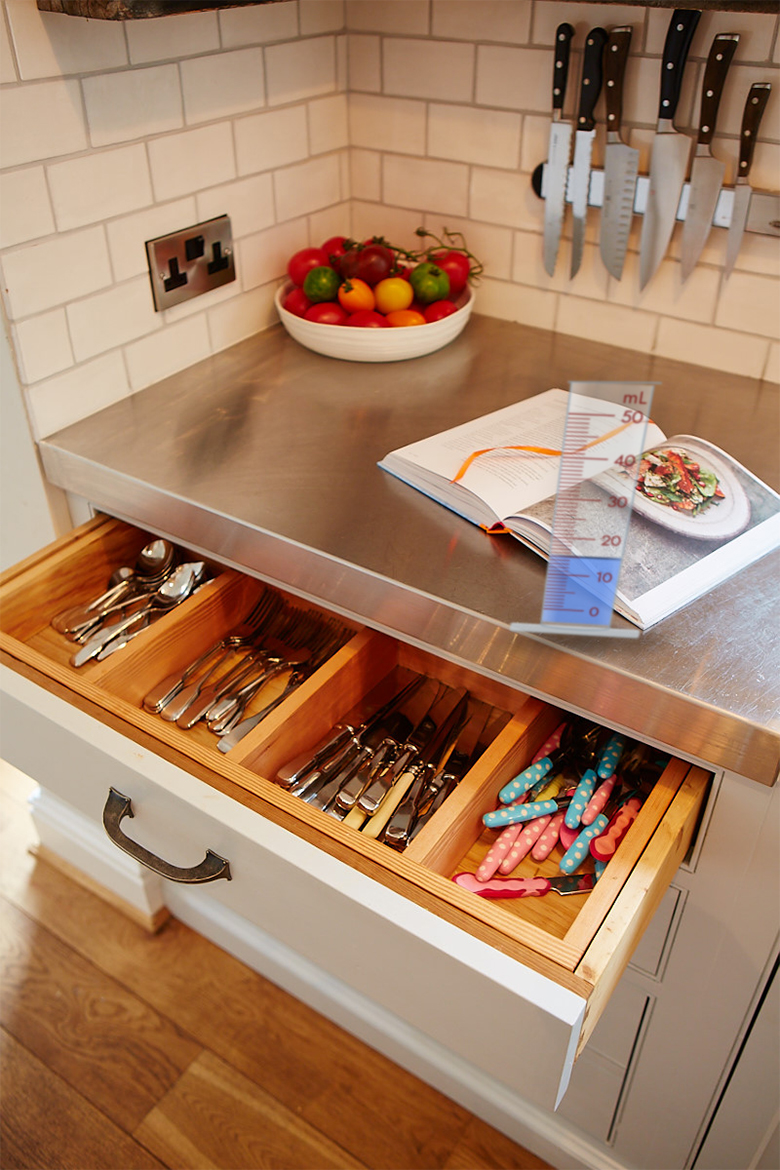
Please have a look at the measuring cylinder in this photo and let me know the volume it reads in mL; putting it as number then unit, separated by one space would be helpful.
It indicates 15 mL
